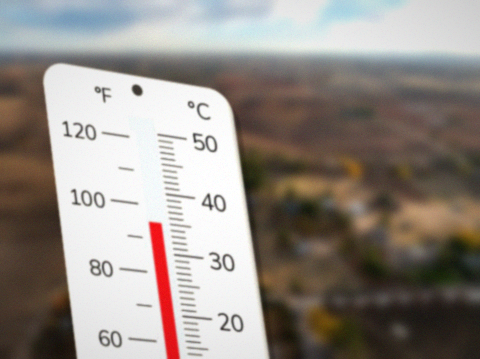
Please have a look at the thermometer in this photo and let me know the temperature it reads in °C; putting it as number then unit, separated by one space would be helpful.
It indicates 35 °C
